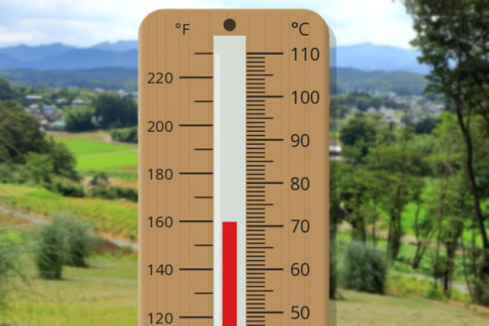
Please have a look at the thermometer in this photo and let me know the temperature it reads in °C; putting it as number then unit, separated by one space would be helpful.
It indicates 71 °C
